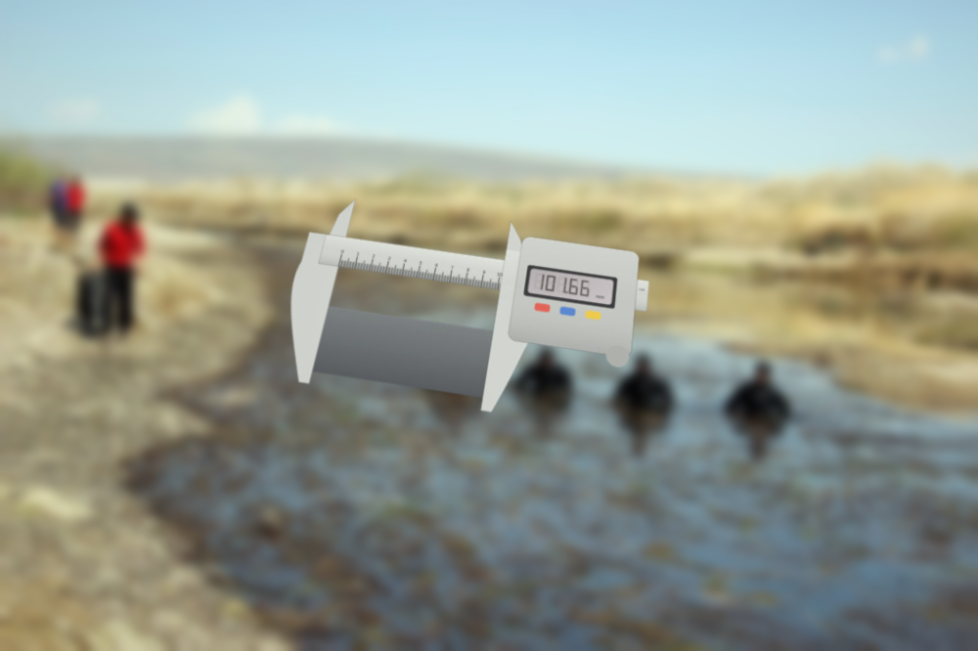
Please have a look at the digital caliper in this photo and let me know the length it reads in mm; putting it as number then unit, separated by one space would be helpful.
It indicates 101.66 mm
